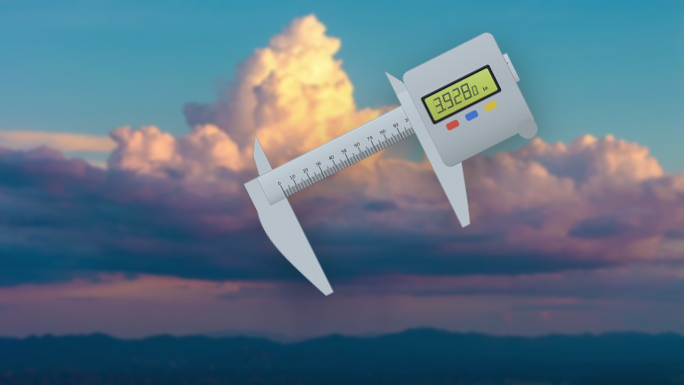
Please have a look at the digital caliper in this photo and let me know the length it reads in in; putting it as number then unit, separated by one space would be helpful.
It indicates 3.9280 in
